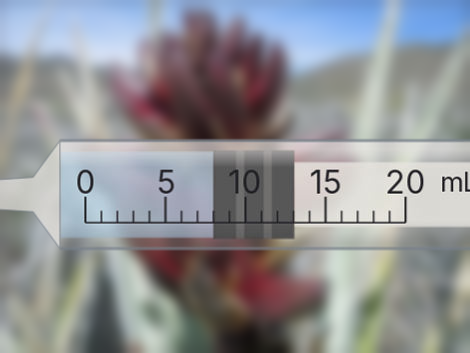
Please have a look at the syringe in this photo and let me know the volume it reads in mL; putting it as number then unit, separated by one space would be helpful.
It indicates 8 mL
